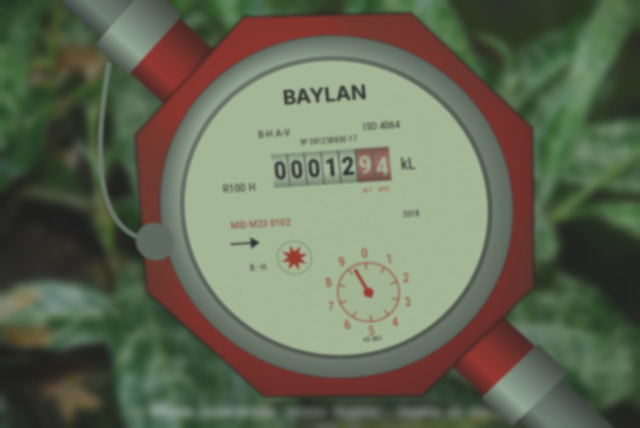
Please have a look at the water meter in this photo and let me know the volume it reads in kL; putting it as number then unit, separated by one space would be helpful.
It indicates 12.939 kL
